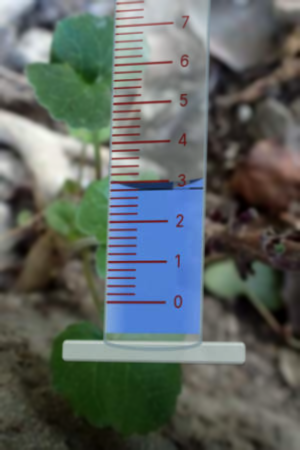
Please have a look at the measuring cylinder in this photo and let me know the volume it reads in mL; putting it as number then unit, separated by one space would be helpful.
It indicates 2.8 mL
